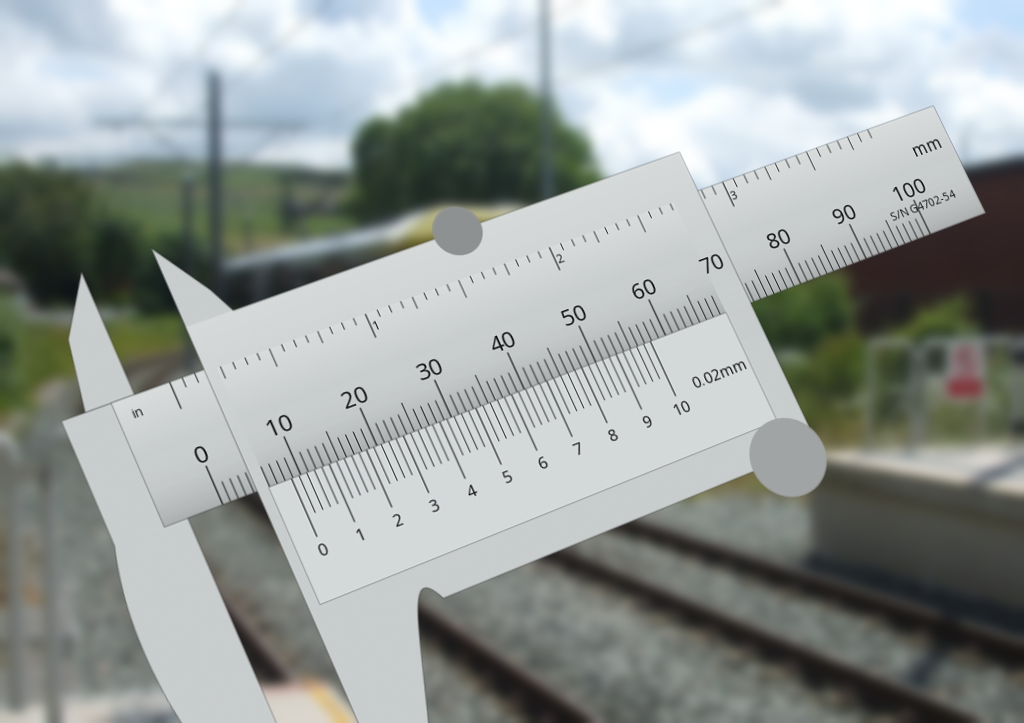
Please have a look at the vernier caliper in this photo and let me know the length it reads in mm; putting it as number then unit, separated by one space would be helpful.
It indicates 8.8 mm
